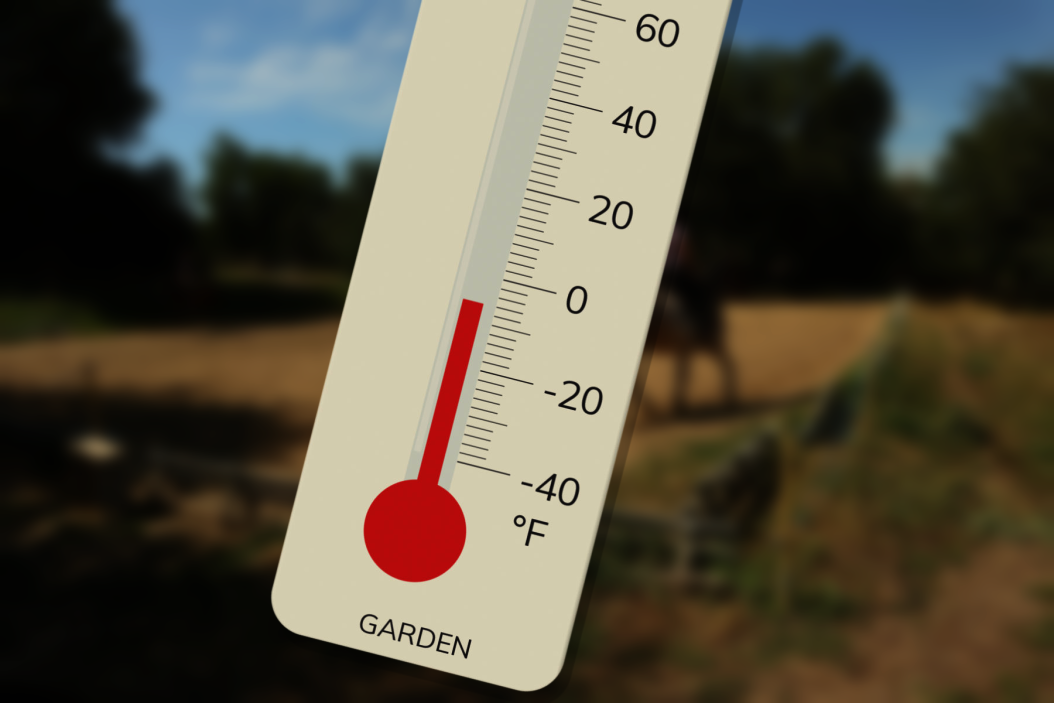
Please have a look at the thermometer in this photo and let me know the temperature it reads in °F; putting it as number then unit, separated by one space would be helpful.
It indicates -6 °F
